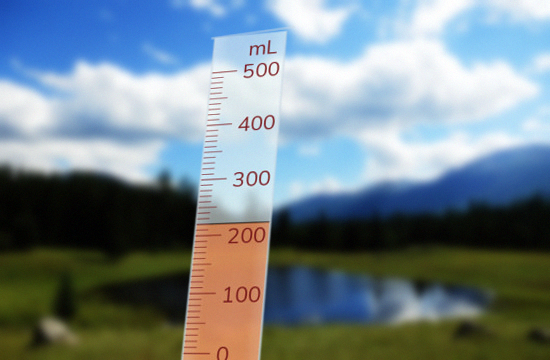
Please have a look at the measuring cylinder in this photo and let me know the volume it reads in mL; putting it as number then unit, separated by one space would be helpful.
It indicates 220 mL
